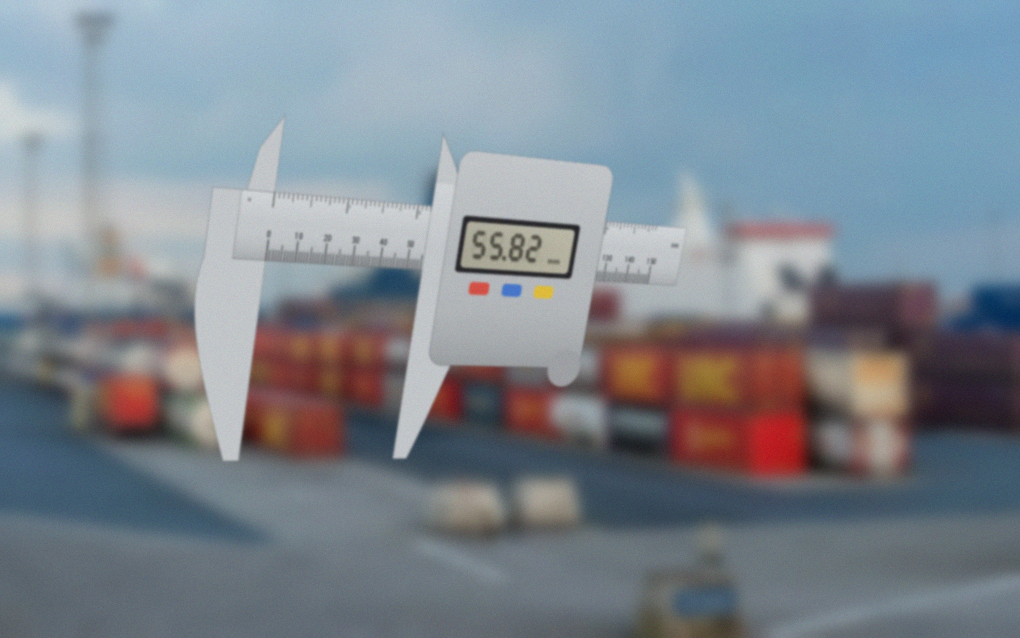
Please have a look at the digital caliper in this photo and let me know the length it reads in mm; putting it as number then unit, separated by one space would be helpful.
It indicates 55.82 mm
